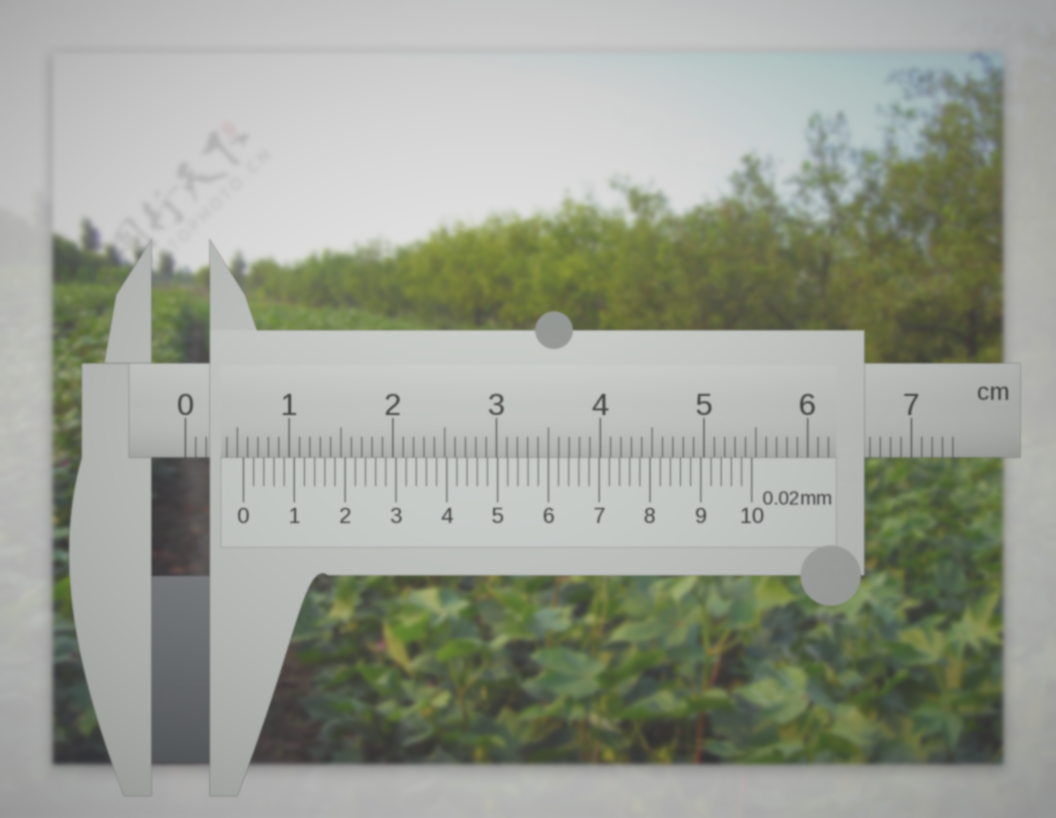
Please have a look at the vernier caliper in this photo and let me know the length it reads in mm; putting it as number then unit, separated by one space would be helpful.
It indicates 5.6 mm
